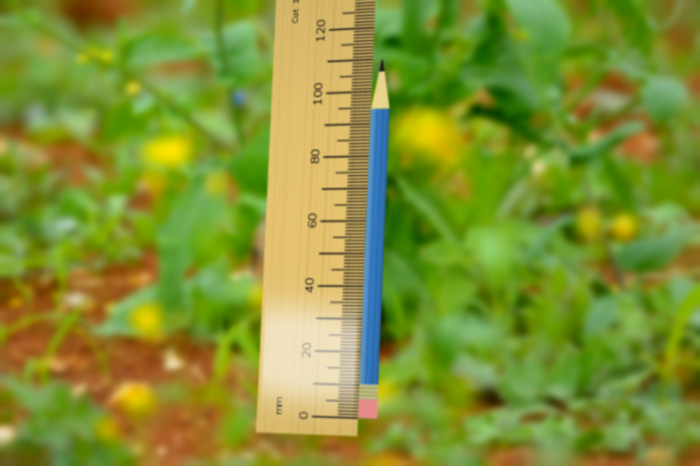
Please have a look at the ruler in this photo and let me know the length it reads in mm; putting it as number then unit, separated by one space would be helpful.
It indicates 110 mm
